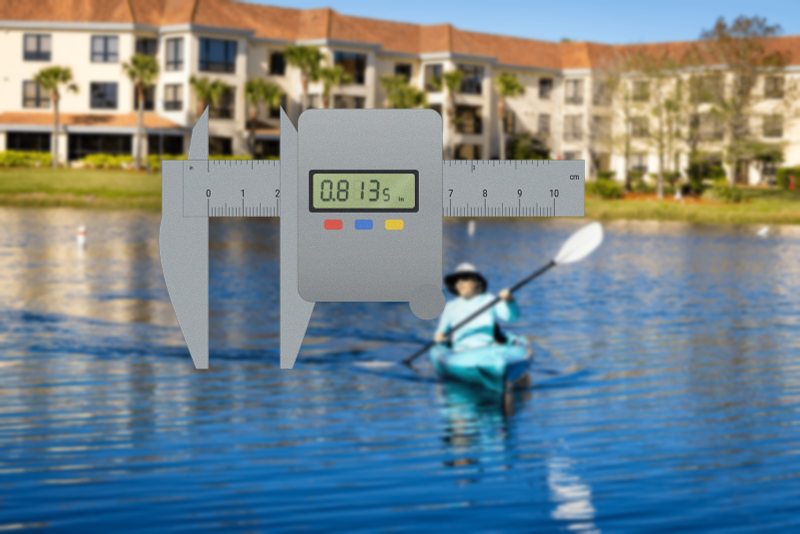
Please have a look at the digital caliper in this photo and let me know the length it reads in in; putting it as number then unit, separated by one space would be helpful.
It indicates 0.8135 in
